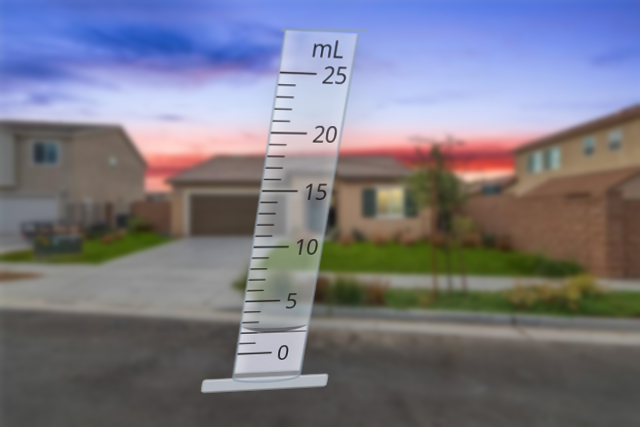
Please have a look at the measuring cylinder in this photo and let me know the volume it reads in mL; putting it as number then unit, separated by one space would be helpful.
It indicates 2 mL
